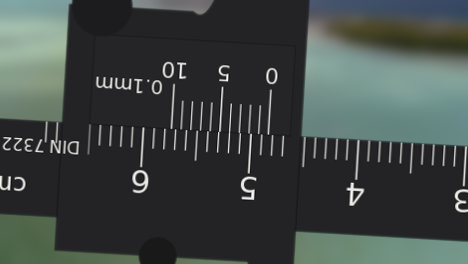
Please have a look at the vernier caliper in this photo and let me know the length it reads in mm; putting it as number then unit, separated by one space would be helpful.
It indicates 48.4 mm
